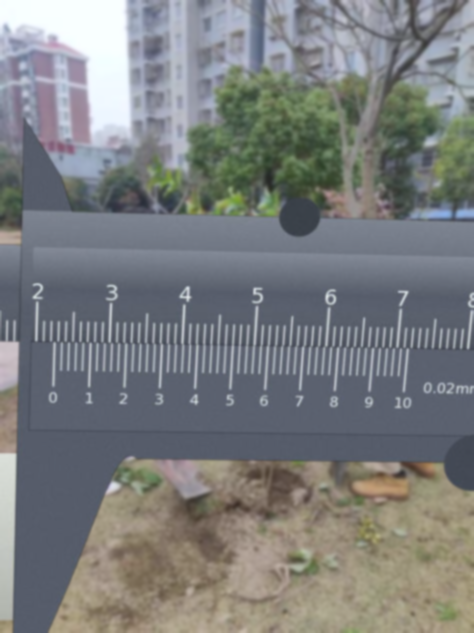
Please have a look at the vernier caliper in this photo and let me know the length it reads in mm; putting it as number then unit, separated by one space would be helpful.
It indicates 22.5 mm
